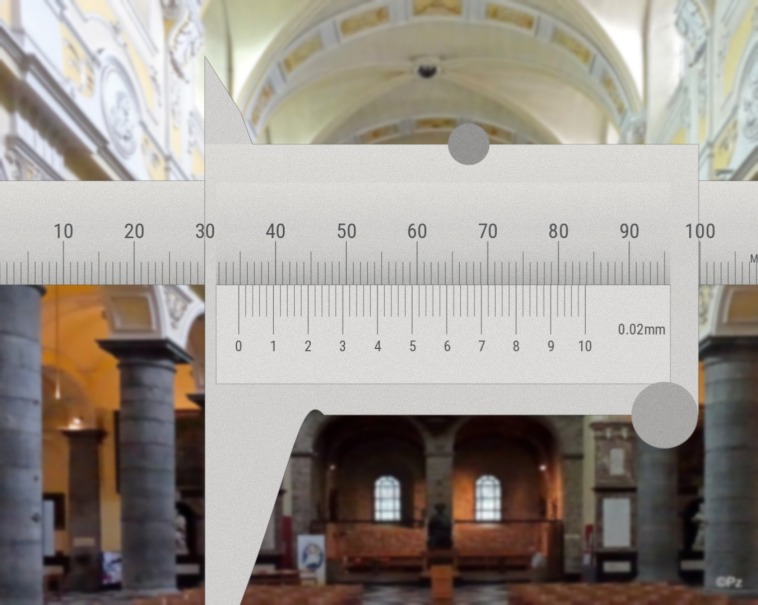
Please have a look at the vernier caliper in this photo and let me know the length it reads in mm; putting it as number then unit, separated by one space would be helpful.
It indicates 34.8 mm
